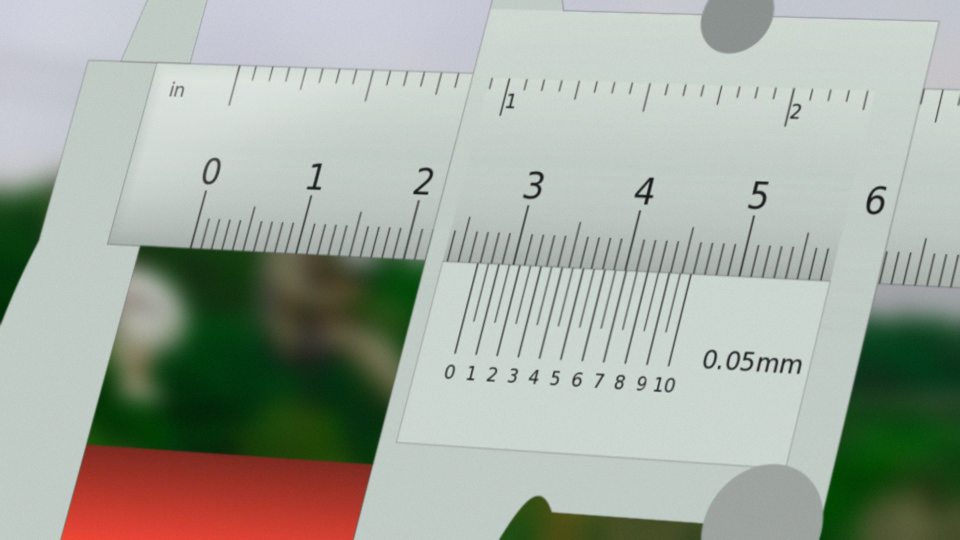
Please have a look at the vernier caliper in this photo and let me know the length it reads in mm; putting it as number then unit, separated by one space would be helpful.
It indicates 26.8 mm
